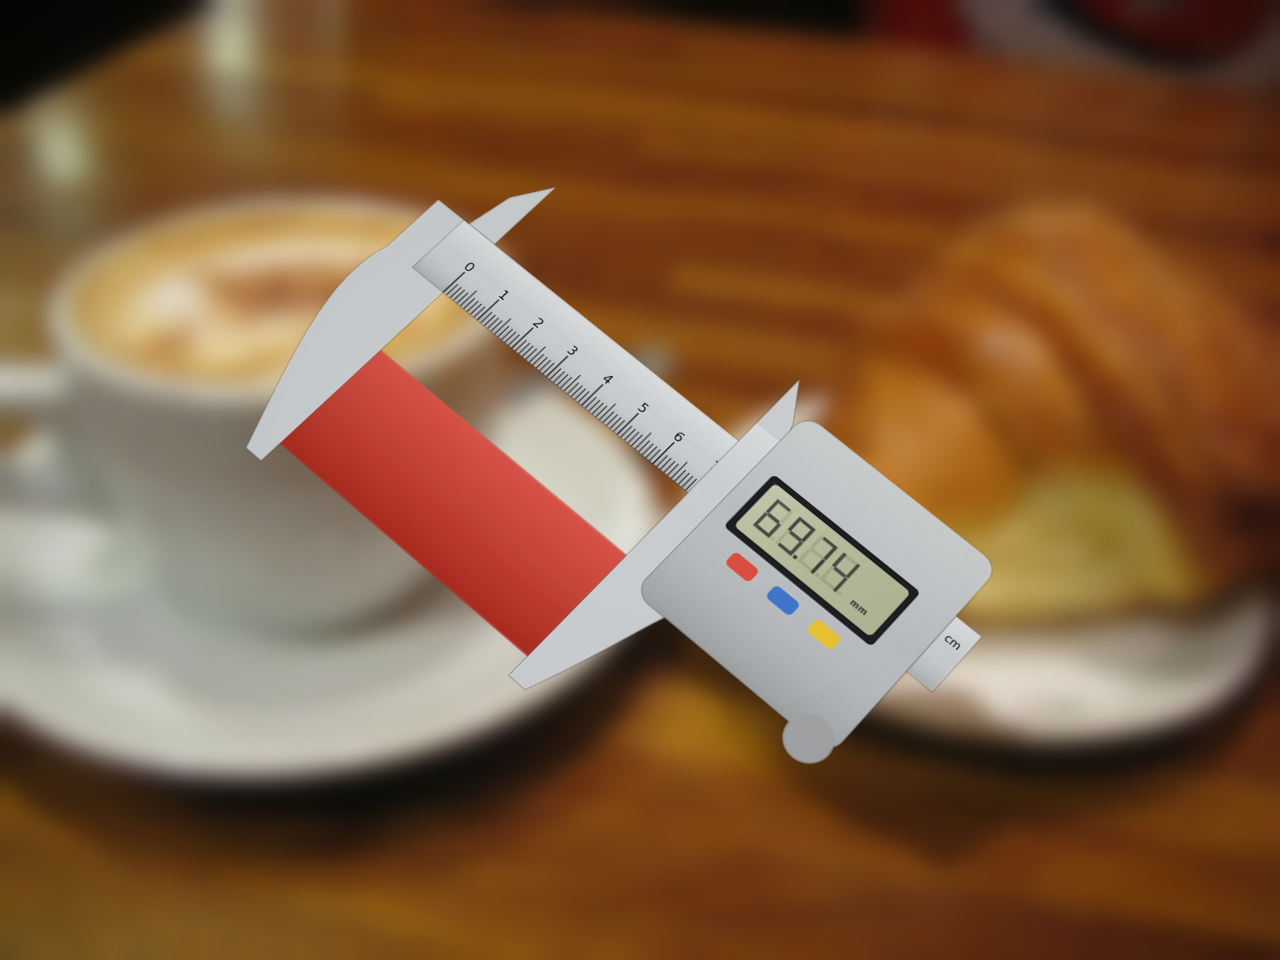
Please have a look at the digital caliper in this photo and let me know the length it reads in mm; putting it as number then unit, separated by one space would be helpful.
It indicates 69.74 mm
